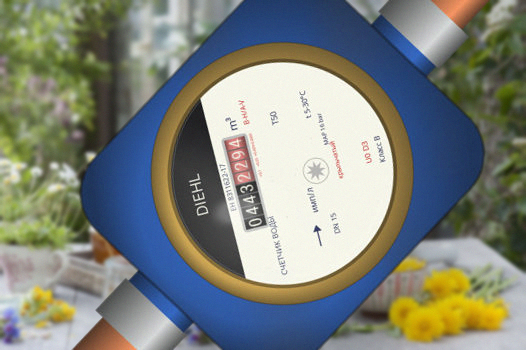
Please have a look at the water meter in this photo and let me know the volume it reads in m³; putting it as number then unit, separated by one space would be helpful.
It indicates 443.2294 m³
